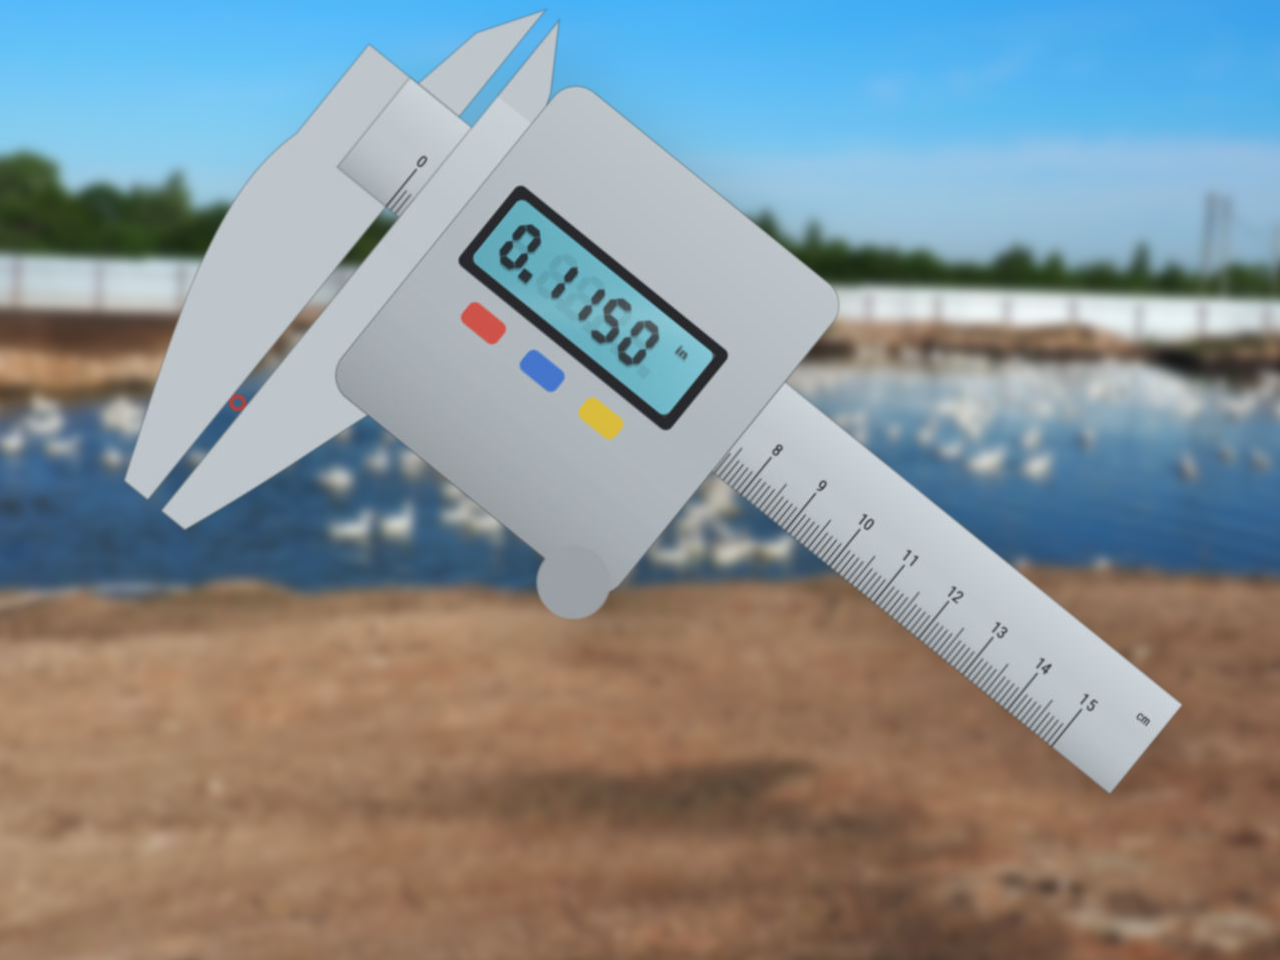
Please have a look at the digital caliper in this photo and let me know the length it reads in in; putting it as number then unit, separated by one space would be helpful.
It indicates 0.1150 in
